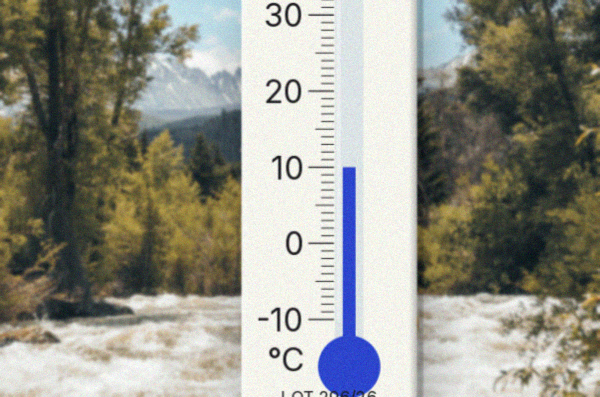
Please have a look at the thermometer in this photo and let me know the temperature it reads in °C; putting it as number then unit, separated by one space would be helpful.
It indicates 10 °C
